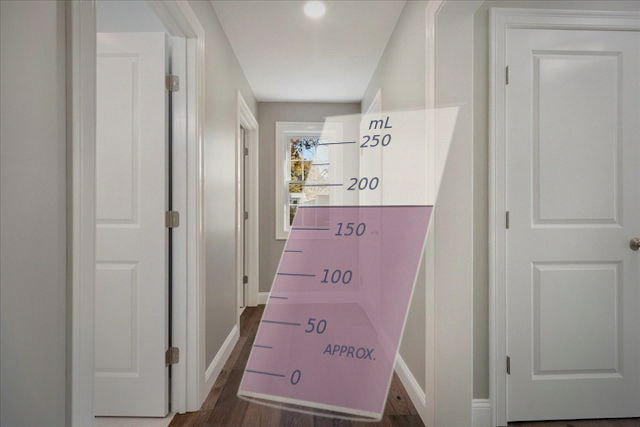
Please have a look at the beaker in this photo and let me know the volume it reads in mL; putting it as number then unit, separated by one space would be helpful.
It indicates 175 mL
